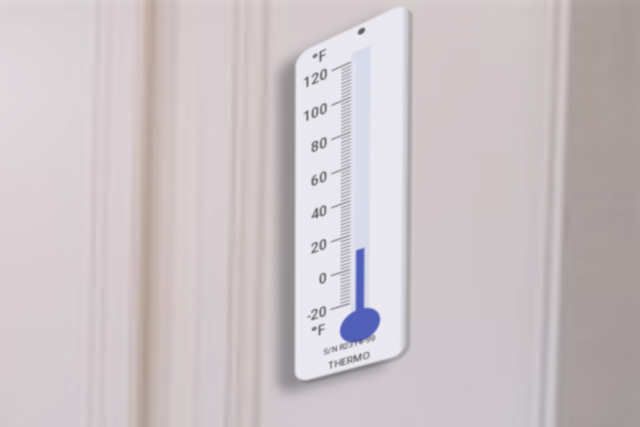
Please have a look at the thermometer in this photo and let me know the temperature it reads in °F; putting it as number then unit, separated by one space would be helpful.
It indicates 10 °F
